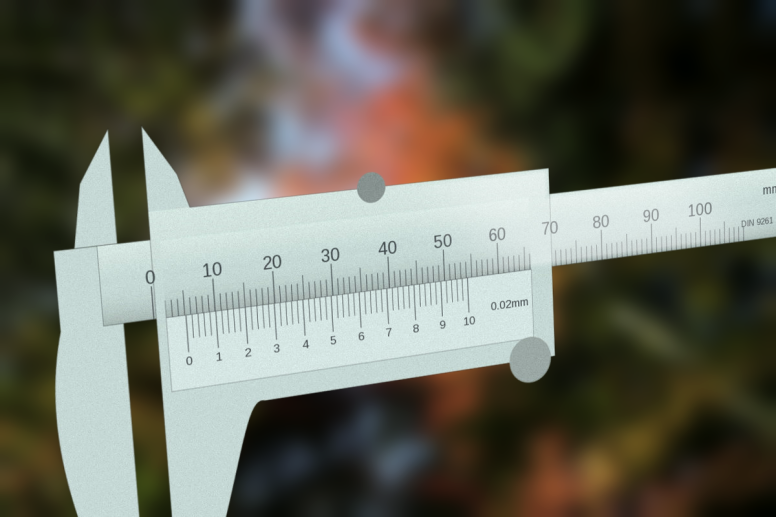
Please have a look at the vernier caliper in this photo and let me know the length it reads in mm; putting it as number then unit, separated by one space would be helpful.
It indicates 5.2 mm
